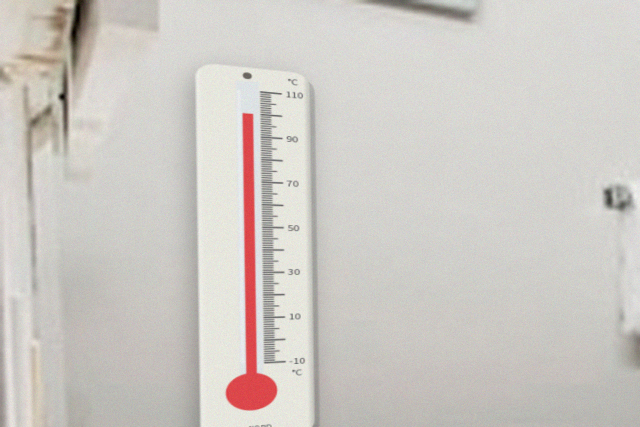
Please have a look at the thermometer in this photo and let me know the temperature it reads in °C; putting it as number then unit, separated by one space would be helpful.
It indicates 100 °C
